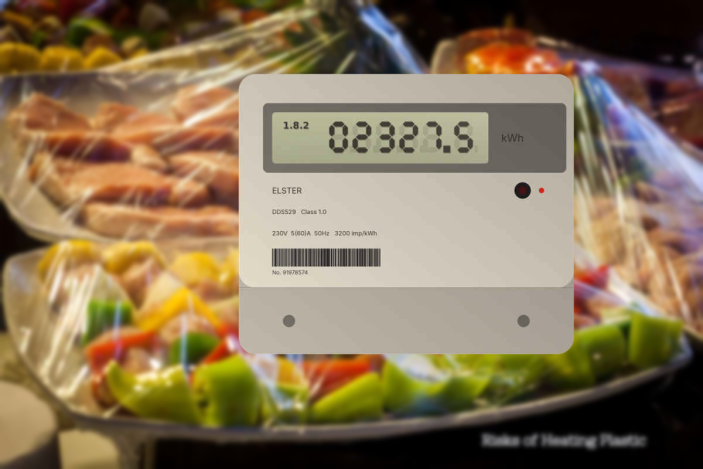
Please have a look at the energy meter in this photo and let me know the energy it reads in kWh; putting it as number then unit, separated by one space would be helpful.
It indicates 2327.5 kWh
